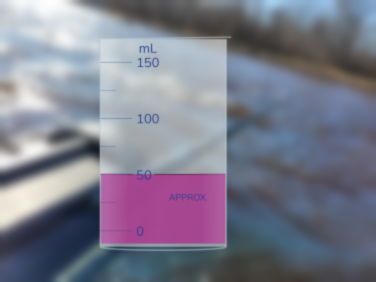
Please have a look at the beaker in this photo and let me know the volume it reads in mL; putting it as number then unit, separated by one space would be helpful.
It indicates 50 mL
